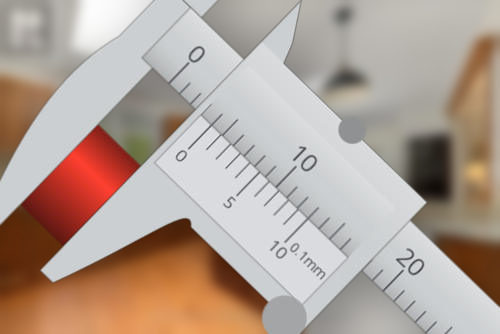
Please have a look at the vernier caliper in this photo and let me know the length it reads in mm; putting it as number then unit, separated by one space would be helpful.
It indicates 4.0 mm
